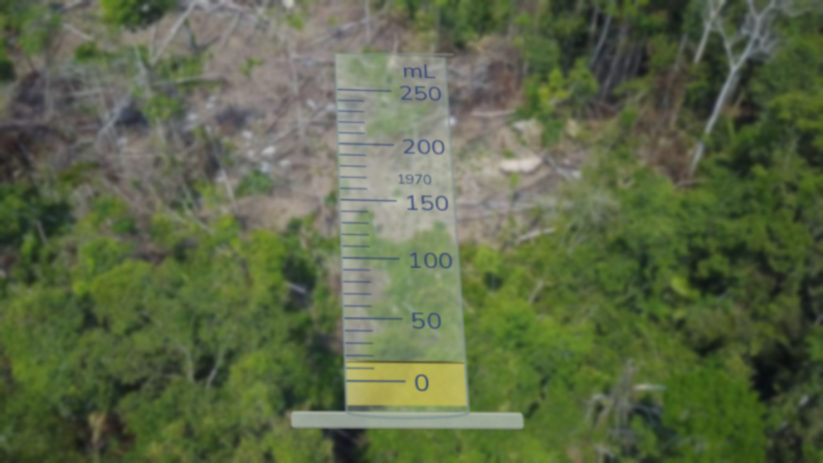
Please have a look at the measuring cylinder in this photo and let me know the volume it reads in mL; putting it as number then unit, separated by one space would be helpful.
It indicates 15 mL
